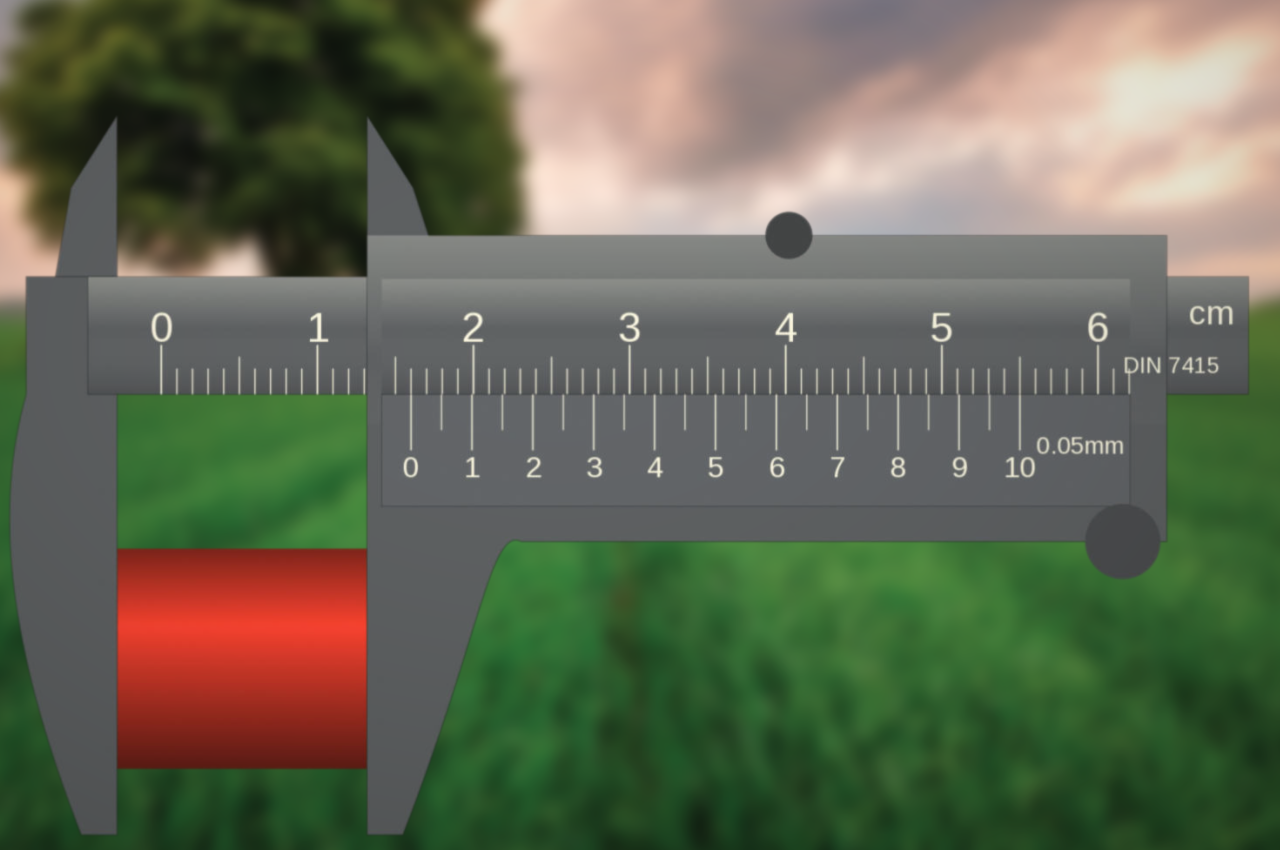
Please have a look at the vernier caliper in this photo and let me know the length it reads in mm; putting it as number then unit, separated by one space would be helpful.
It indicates 16.0 mm
